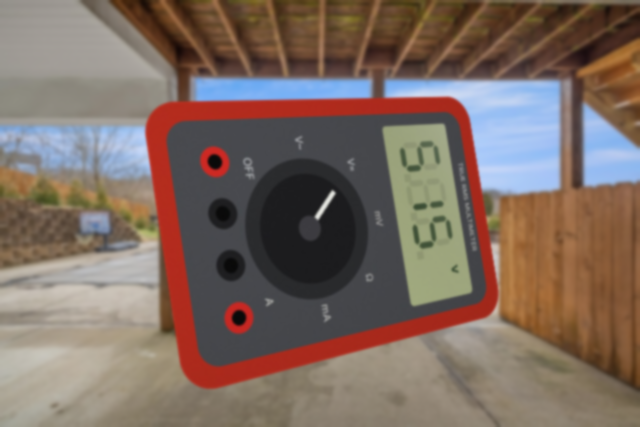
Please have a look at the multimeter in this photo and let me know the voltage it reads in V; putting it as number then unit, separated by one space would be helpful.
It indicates 515 V
